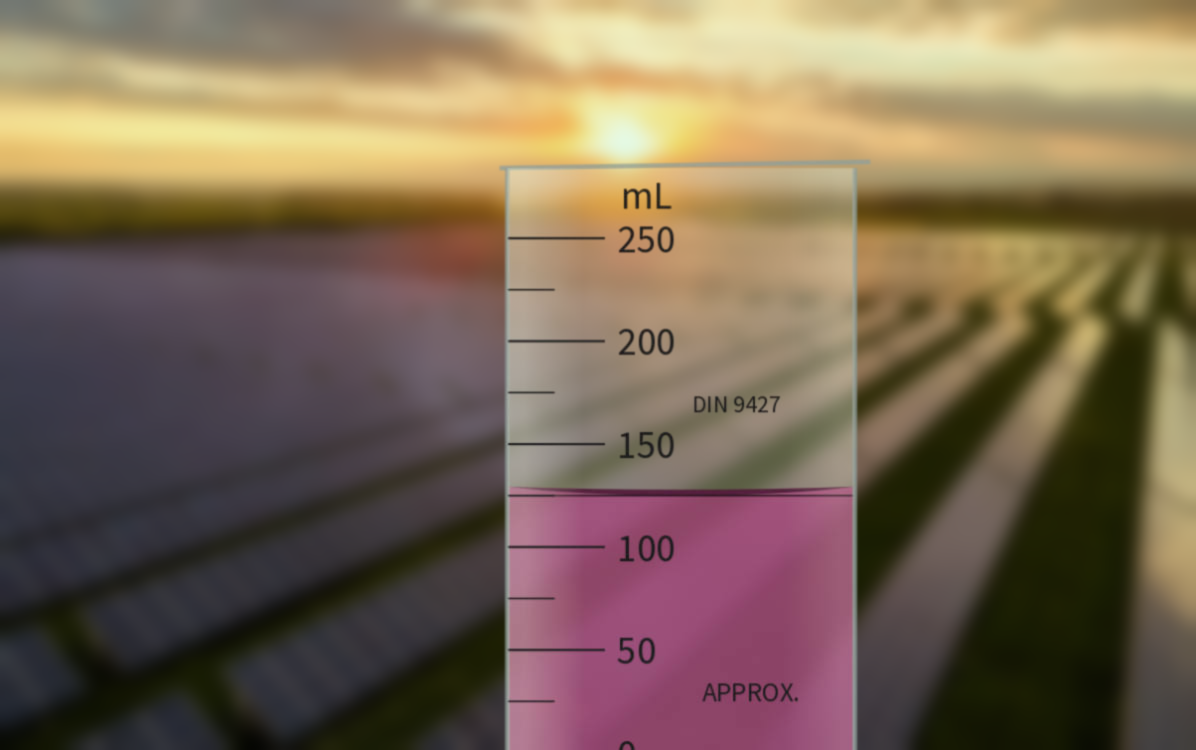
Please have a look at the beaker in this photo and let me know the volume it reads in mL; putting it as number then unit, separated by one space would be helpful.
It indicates 125 mL
